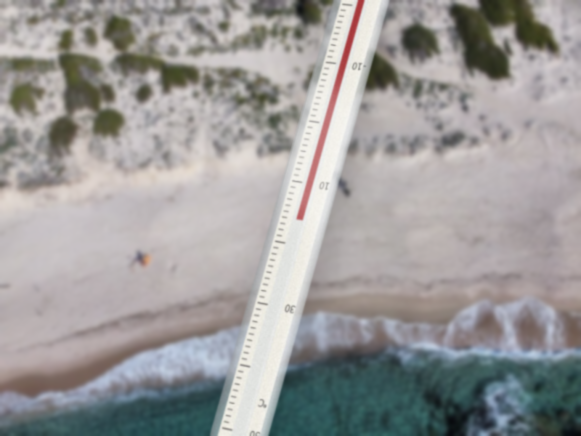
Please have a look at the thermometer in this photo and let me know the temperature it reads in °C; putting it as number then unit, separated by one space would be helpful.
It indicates 16 °C
